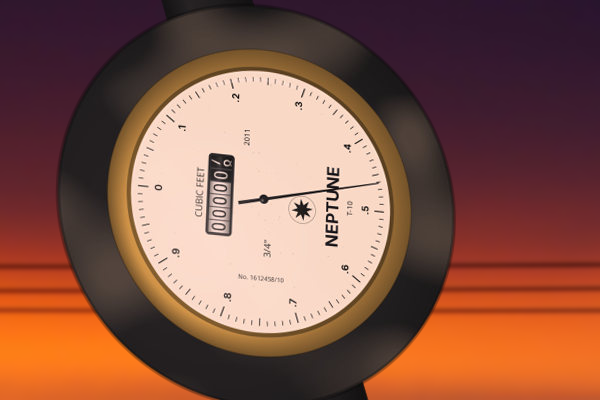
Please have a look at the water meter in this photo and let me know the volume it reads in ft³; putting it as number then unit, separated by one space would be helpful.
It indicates 7.46 ft³
